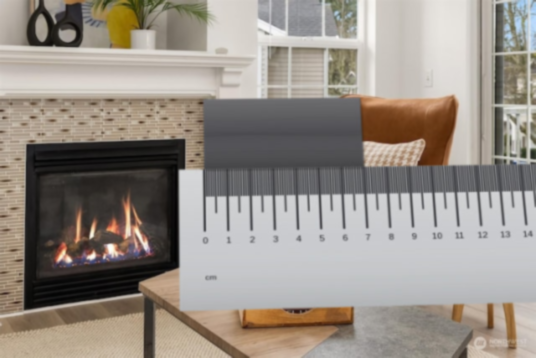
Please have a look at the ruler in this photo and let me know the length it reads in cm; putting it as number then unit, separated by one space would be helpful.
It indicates 7 cm
